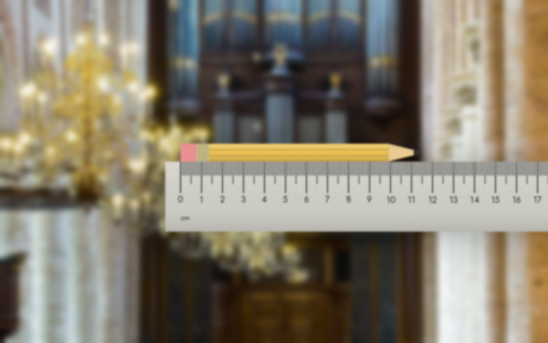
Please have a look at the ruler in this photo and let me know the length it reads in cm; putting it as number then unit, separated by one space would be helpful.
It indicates 11.5 cm
